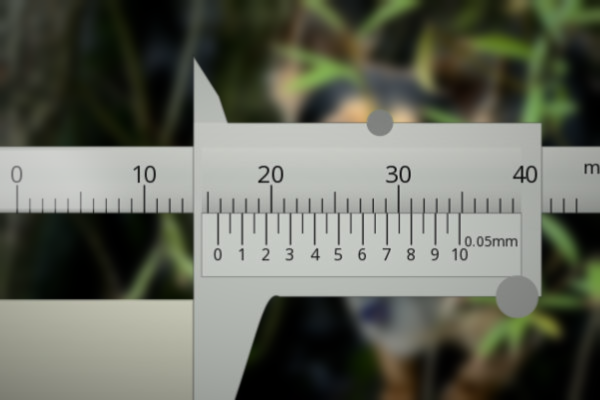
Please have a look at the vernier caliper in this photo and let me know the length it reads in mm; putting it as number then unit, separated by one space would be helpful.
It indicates 15.8 mm
